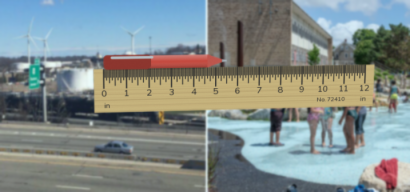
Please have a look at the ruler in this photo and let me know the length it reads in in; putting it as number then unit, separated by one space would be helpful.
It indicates 5.5 in
